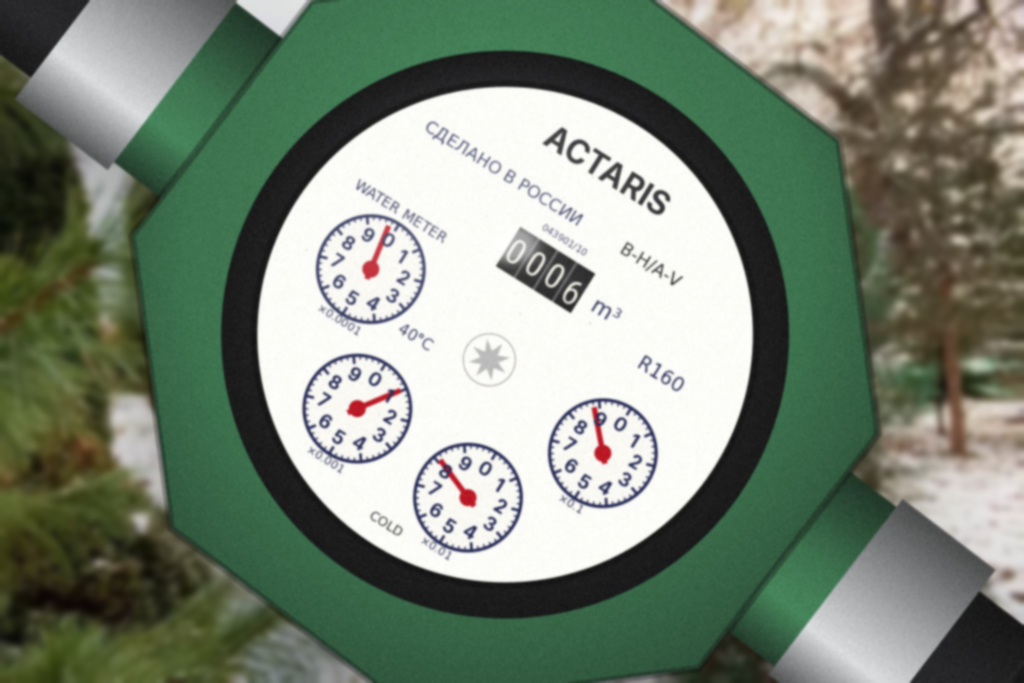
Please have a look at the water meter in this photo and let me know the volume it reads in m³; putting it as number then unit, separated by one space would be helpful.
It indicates 5.8809 m³
